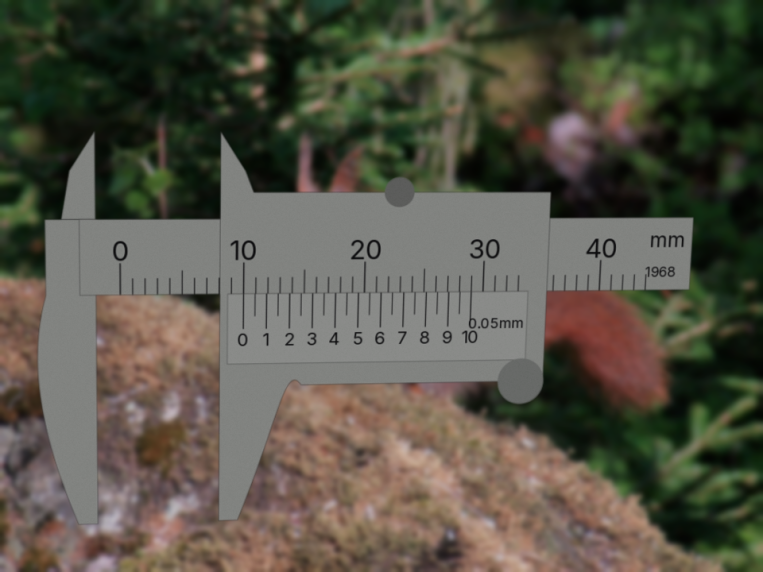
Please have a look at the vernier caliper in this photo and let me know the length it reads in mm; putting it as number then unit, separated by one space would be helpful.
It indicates 10.0 mm
